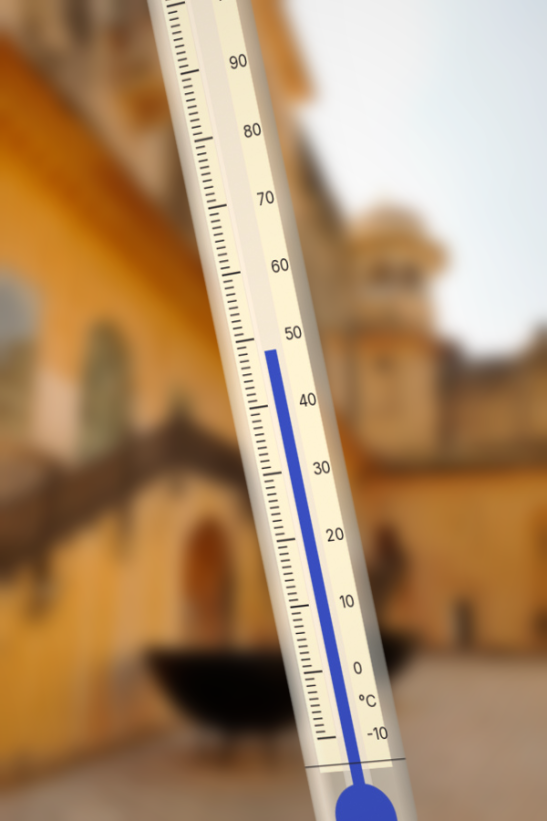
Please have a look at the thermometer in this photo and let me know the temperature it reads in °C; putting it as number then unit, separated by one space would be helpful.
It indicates 48 °C
